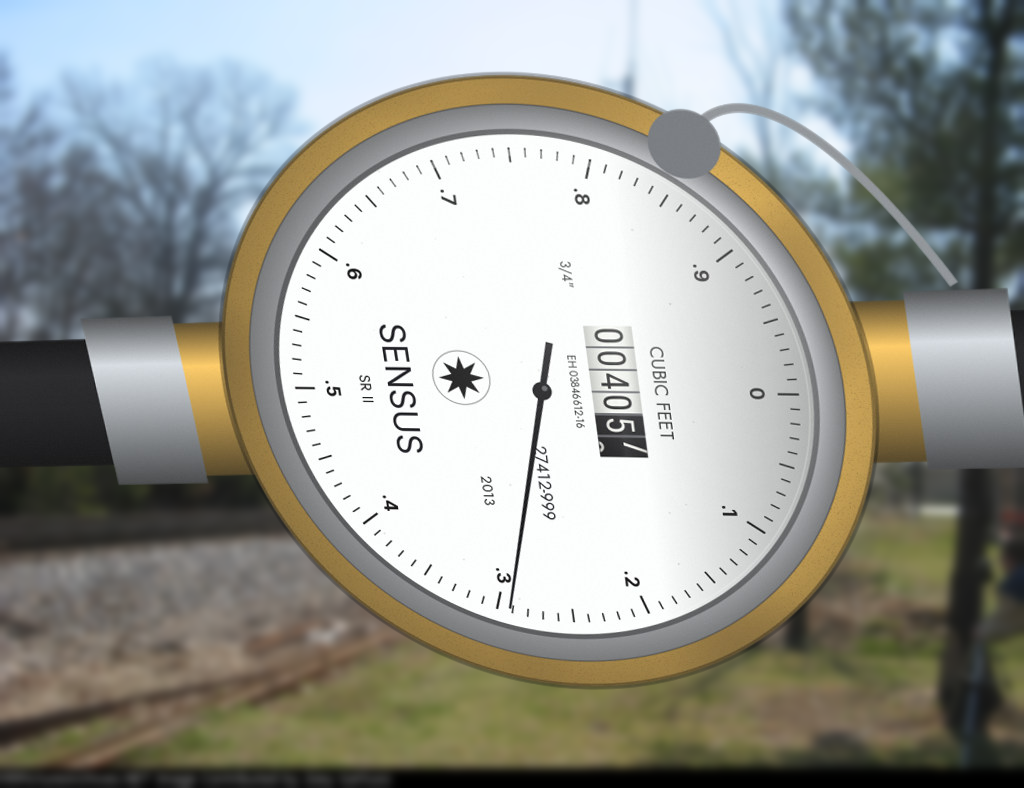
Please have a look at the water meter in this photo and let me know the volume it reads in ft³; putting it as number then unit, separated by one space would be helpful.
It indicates 4057.29 ft³
